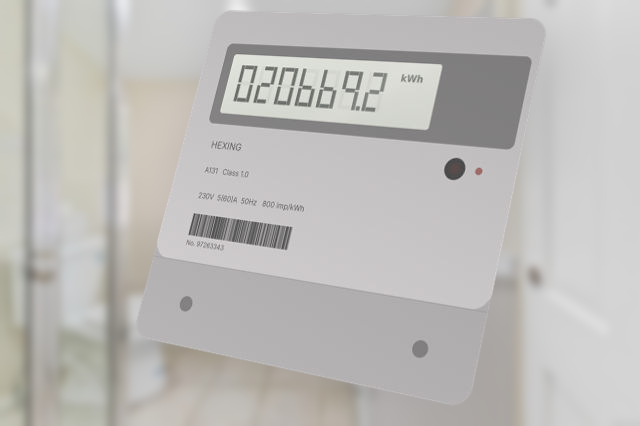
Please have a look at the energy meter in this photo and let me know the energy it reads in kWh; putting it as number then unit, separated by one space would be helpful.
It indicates 20669.2 kWh
